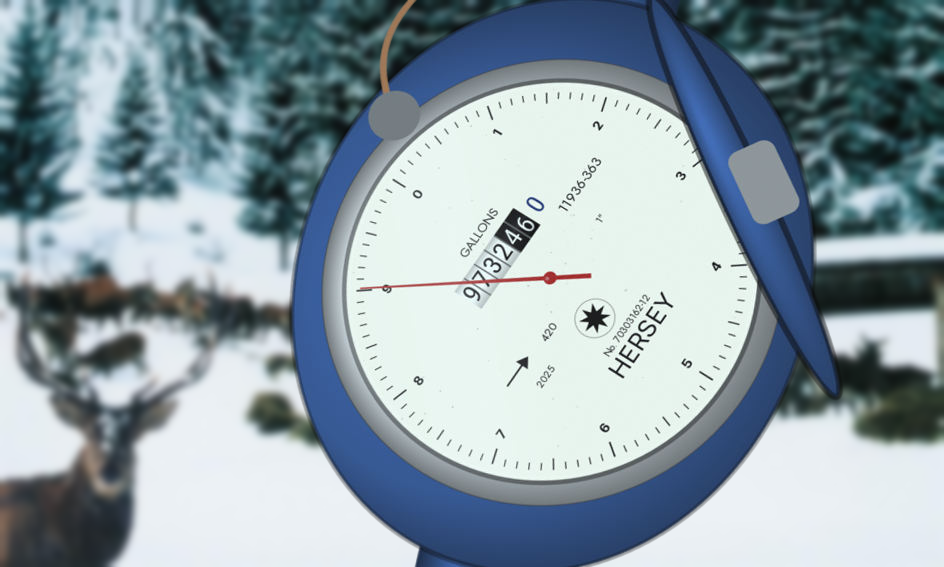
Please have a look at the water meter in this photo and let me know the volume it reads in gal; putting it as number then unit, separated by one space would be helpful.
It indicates 9732459.0 gal
